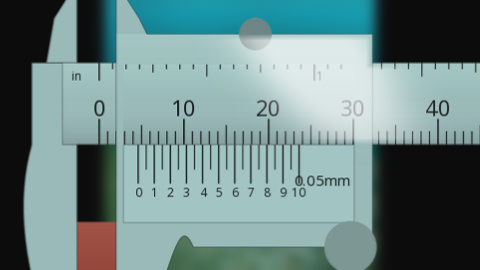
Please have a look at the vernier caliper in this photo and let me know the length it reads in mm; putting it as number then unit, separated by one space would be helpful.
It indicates 4.6 mm
